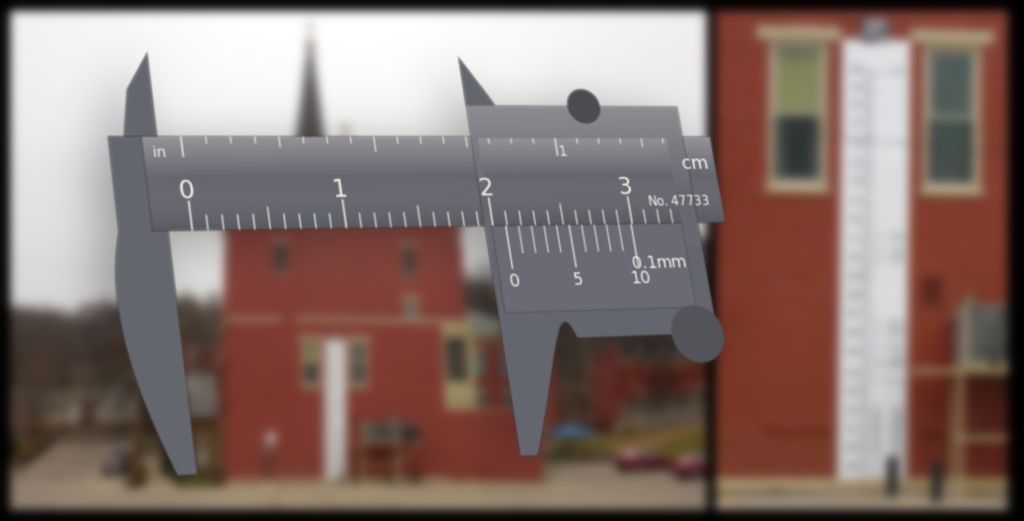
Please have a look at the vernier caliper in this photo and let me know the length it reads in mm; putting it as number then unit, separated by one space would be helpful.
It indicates 20.9 mm
